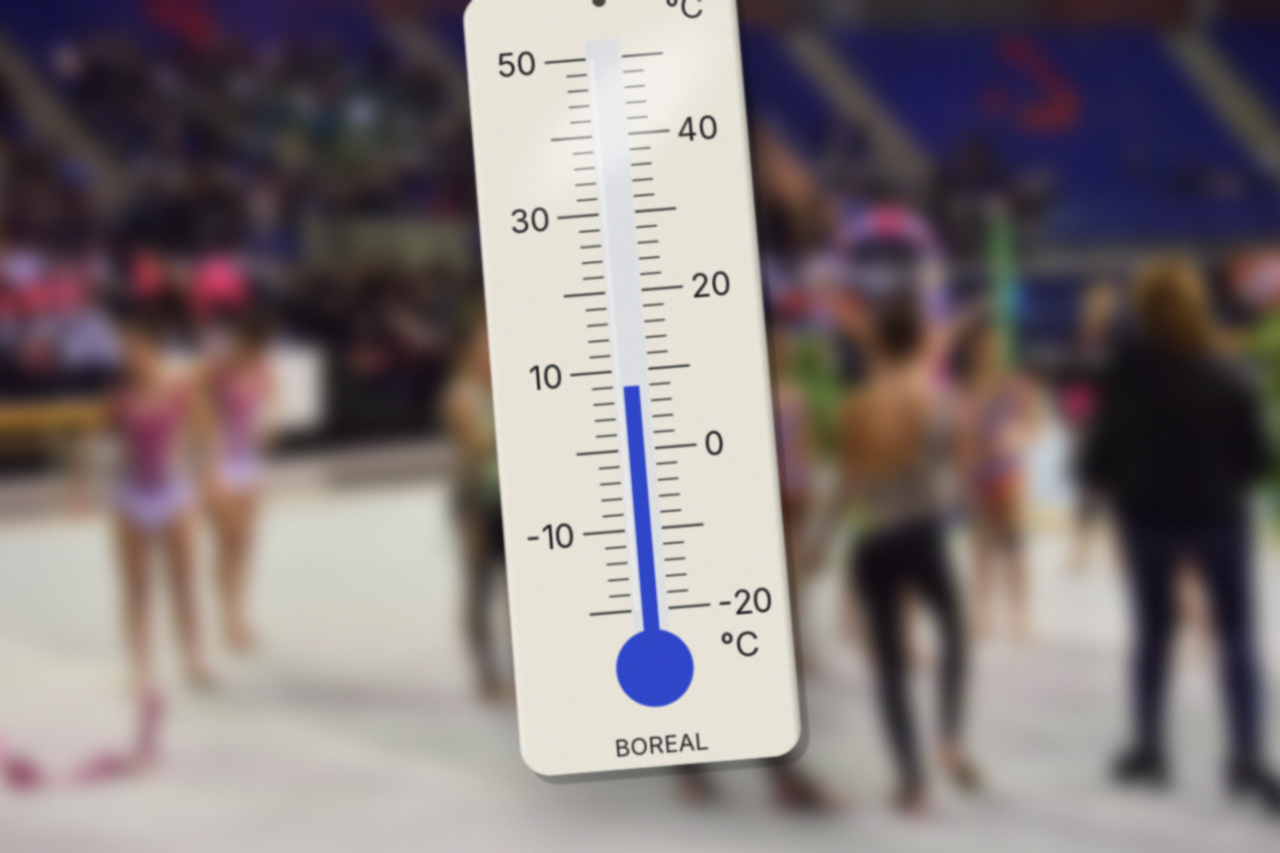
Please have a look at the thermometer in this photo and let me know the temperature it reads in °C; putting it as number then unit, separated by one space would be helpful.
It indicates 8 °C
